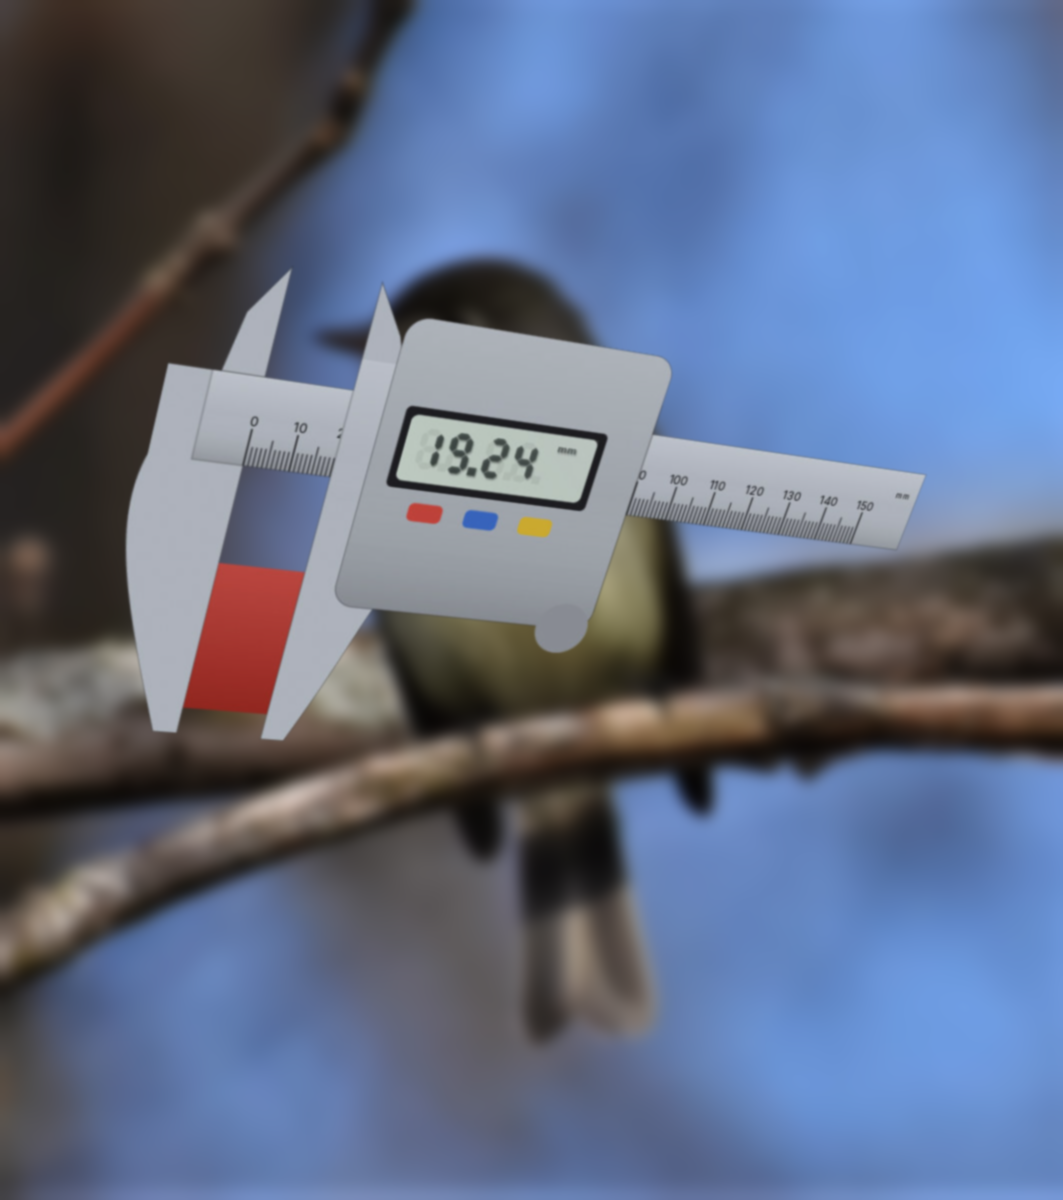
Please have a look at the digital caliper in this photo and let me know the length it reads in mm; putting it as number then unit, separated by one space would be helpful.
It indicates 19.24 mm
